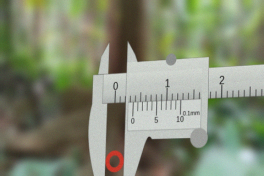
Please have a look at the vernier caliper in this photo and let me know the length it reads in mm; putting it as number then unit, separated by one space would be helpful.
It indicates 3.6 mm
